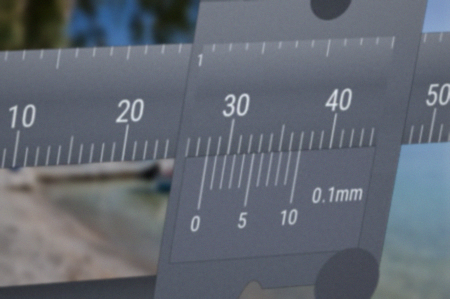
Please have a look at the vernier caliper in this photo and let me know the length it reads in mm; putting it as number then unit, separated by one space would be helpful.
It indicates 28.0 mm
